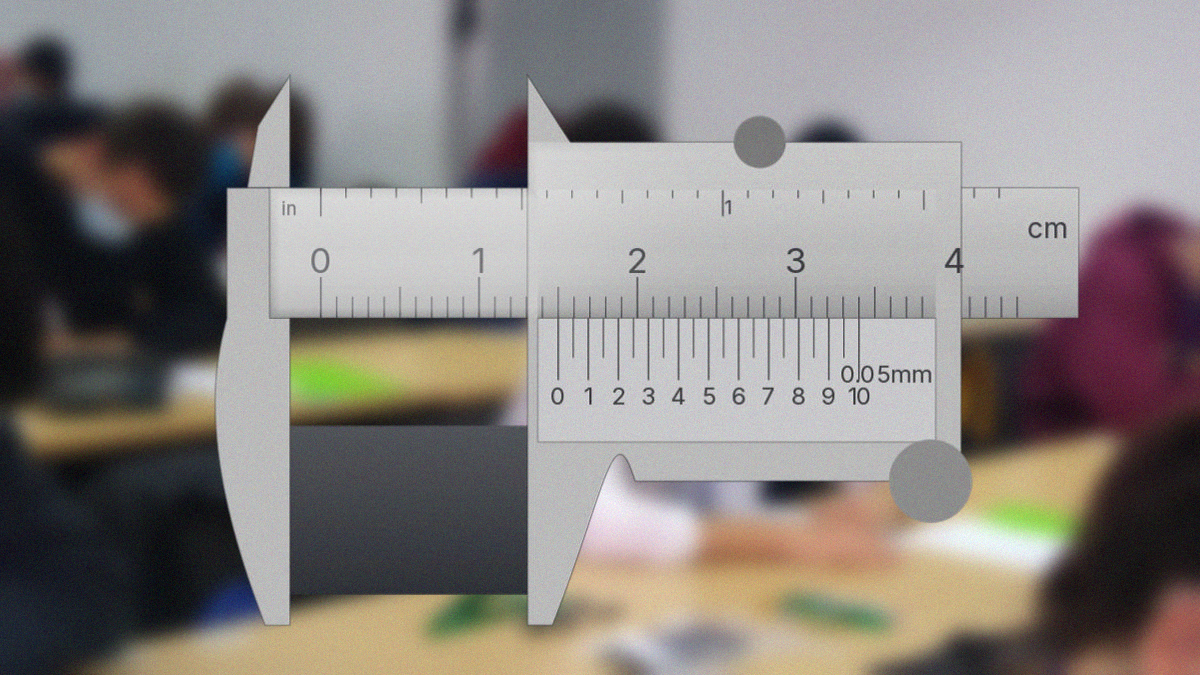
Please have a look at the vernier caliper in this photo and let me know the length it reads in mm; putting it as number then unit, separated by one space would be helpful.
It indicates 15.0 mm
